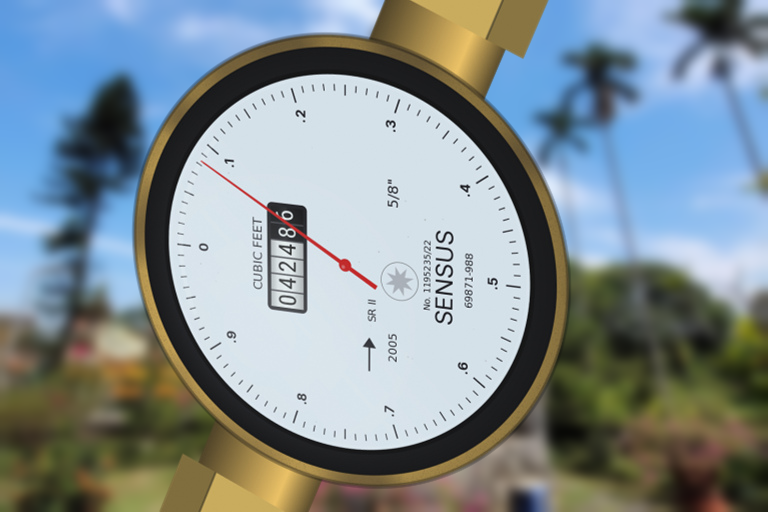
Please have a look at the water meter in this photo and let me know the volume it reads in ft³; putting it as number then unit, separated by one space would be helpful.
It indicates 42486.08 ft³
